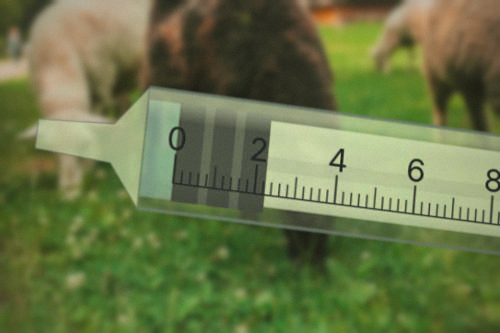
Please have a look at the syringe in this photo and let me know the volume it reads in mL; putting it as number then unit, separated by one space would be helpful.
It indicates 0 mL
